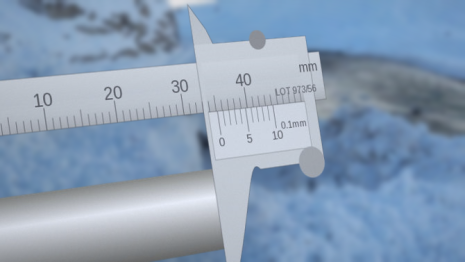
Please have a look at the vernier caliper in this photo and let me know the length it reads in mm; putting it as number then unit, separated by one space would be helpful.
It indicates 35.2 mm
